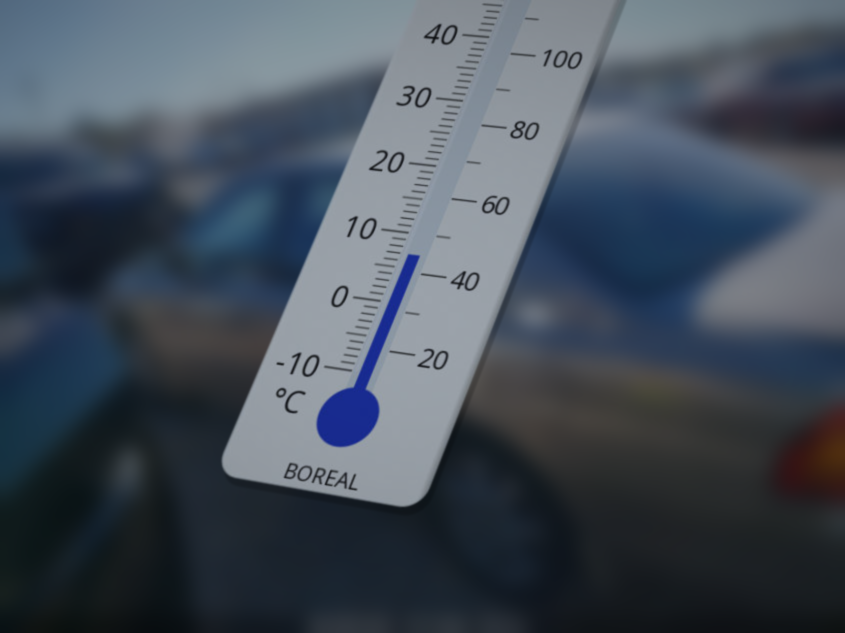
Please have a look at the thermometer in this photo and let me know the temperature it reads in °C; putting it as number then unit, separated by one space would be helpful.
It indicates 7 °C
